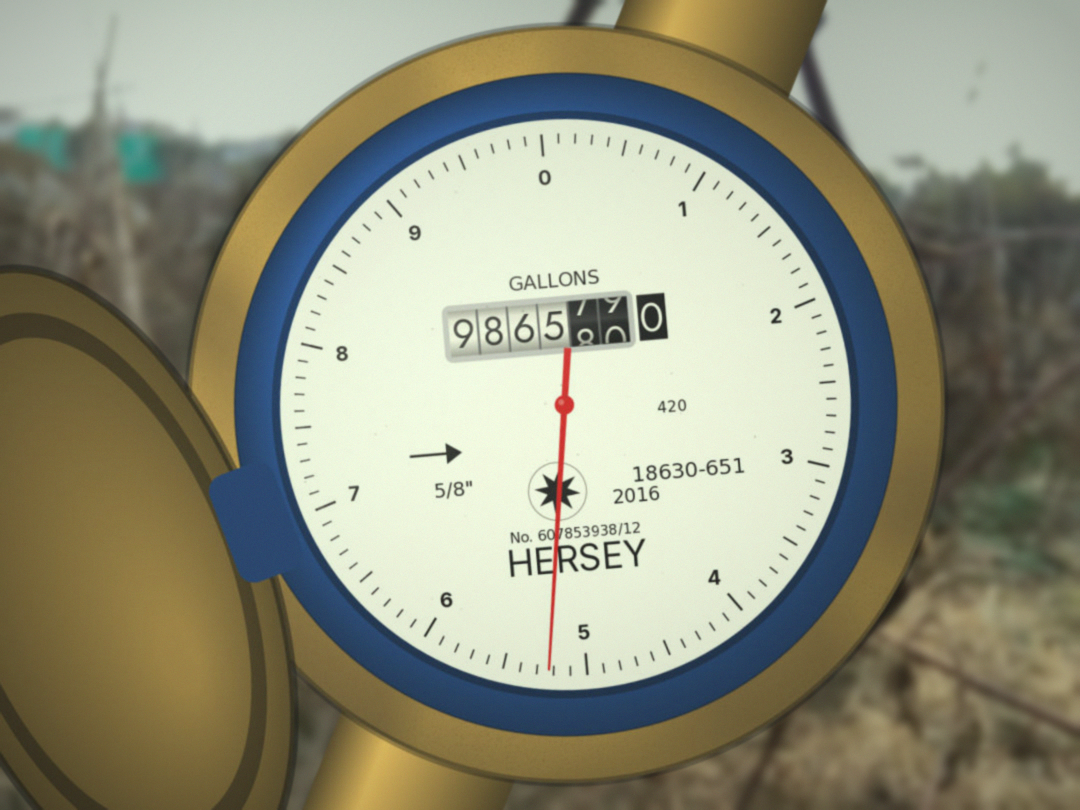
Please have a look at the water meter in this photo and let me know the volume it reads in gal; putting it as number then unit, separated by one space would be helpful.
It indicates 9865795.2 gal
